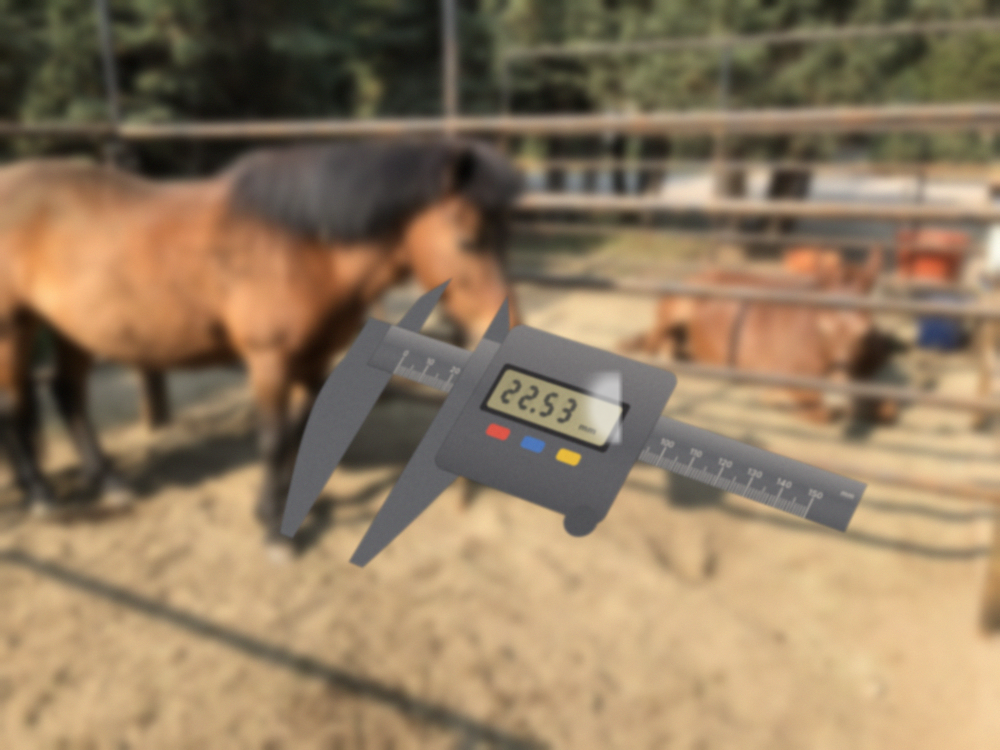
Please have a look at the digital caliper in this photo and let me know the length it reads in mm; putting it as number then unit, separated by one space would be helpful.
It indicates 22.53 mm
